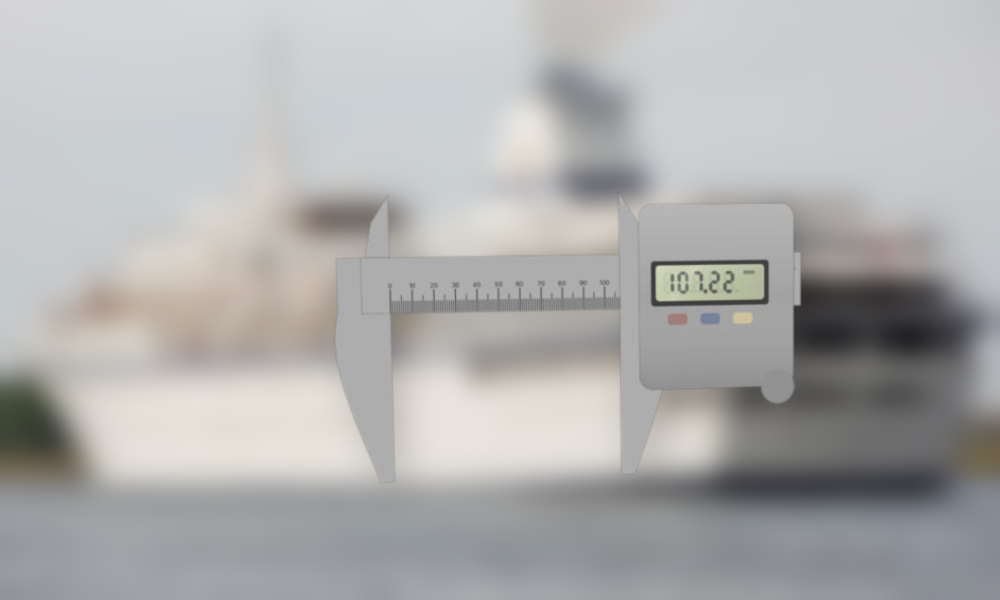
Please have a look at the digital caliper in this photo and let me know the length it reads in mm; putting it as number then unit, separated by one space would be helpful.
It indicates 107.22 mm
